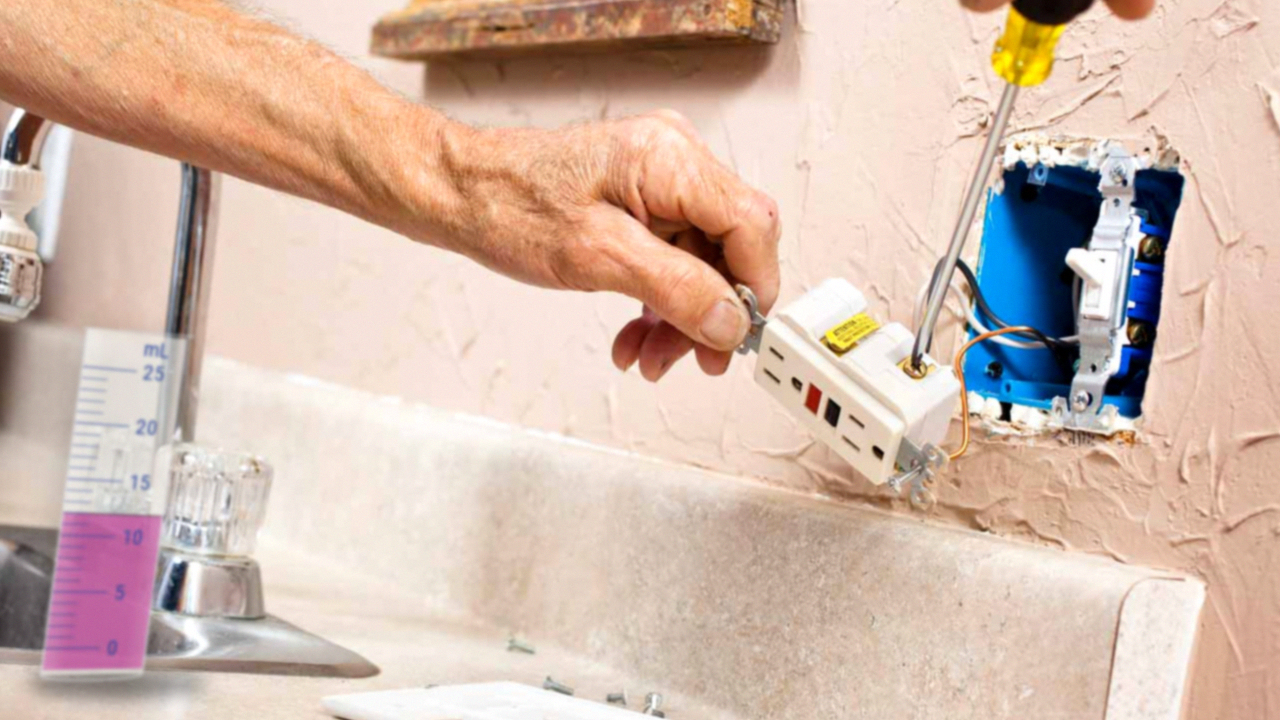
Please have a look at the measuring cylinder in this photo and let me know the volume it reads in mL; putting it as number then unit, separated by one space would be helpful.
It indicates 12 mL
